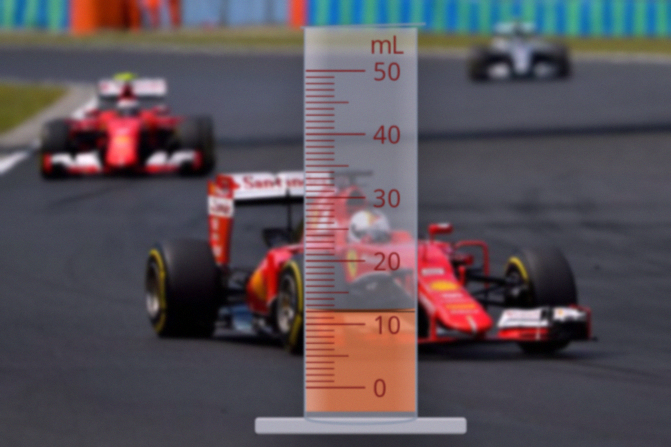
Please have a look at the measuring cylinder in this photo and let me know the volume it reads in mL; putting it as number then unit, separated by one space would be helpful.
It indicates 12 mL
